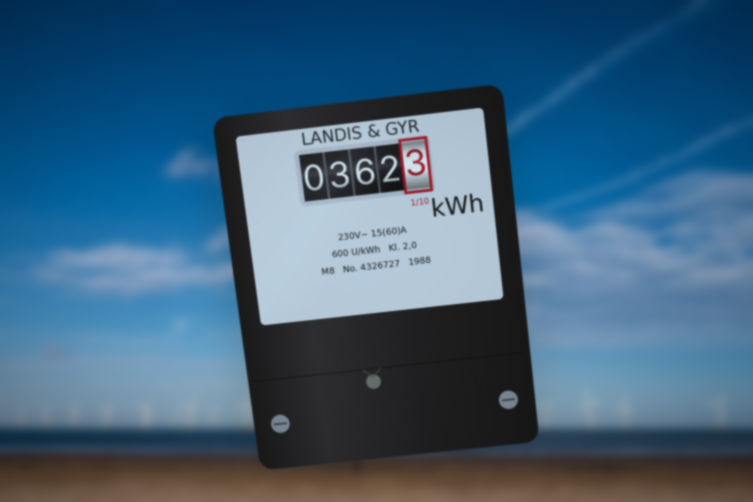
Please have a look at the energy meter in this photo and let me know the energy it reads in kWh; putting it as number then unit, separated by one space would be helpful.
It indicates 362.3 kWh
